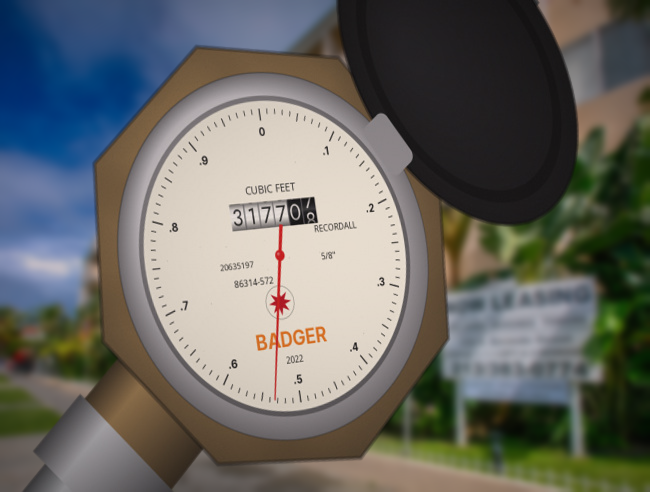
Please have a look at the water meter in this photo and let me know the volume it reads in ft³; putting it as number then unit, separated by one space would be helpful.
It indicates 317707.53 ft³
